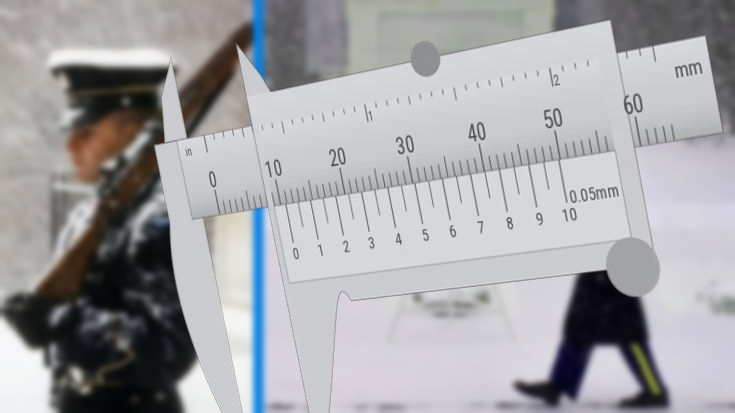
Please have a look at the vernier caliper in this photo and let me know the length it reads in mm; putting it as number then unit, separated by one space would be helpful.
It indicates 10.8 mm
